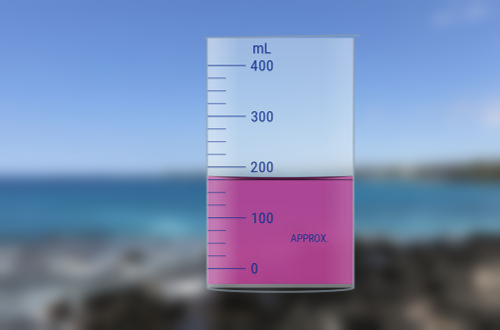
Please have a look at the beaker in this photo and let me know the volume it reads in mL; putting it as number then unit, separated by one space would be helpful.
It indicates 175 mL
